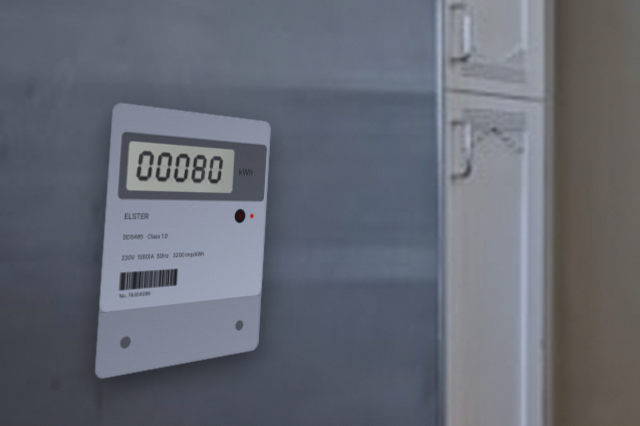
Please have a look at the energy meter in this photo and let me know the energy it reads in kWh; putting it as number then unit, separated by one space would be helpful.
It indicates 80 kWh
